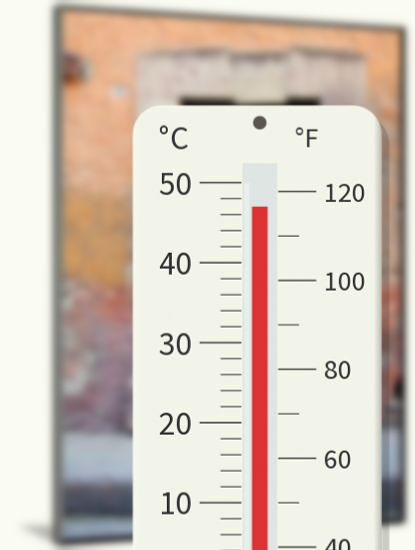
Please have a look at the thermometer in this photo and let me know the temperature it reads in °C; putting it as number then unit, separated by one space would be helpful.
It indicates 47 °C
